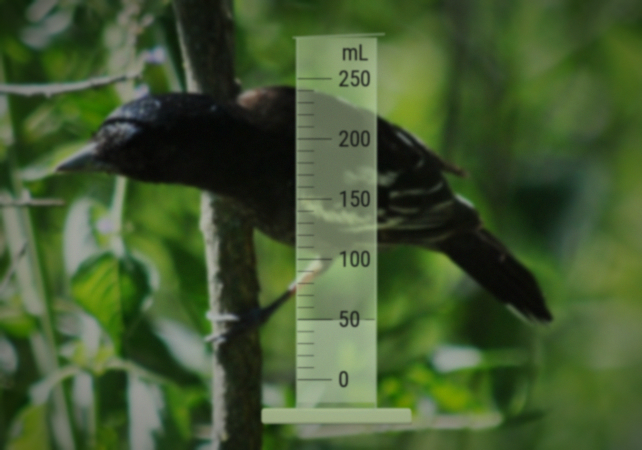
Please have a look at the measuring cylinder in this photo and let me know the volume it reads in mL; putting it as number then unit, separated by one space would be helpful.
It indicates 50 mL
